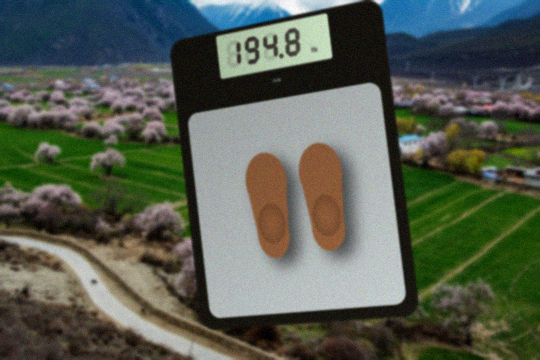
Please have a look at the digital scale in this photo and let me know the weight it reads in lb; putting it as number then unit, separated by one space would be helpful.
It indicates 194.8 lb
